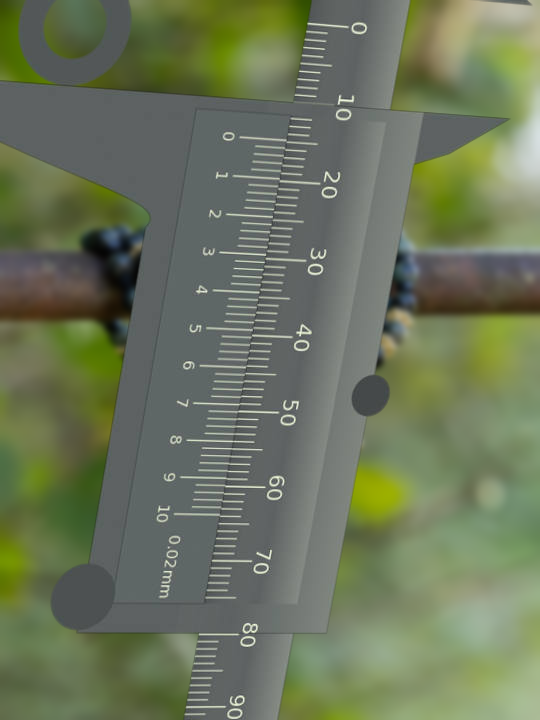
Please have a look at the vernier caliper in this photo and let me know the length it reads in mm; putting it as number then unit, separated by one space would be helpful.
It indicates 14.8 mm
